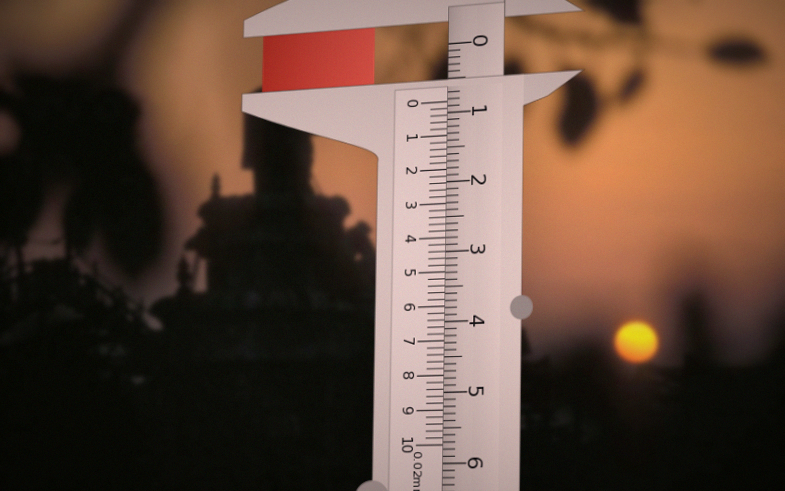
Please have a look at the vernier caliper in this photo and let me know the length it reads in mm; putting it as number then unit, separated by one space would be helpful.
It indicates 8.4 mm
